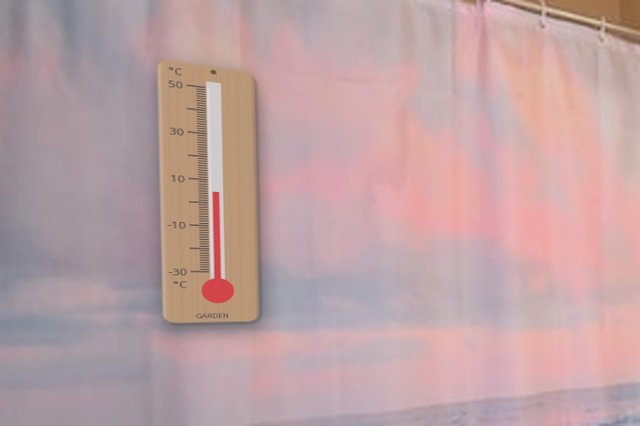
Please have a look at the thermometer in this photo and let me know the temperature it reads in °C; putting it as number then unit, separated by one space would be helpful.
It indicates 5 °C
